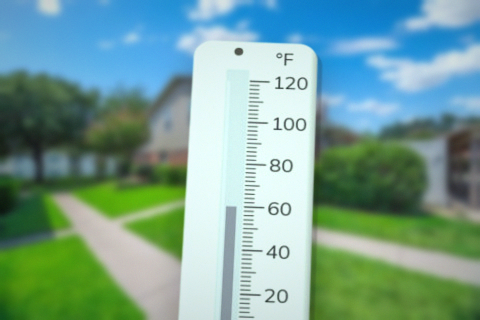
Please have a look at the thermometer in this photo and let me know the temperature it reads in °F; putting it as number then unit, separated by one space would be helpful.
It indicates 60 °F
